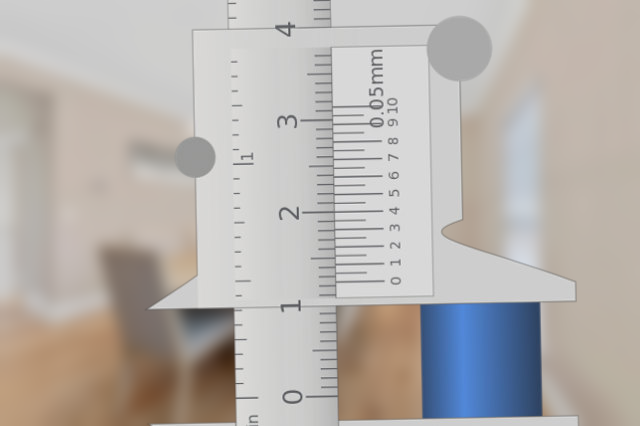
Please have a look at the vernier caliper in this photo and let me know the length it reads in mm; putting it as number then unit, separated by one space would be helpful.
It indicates 12.4 mm
